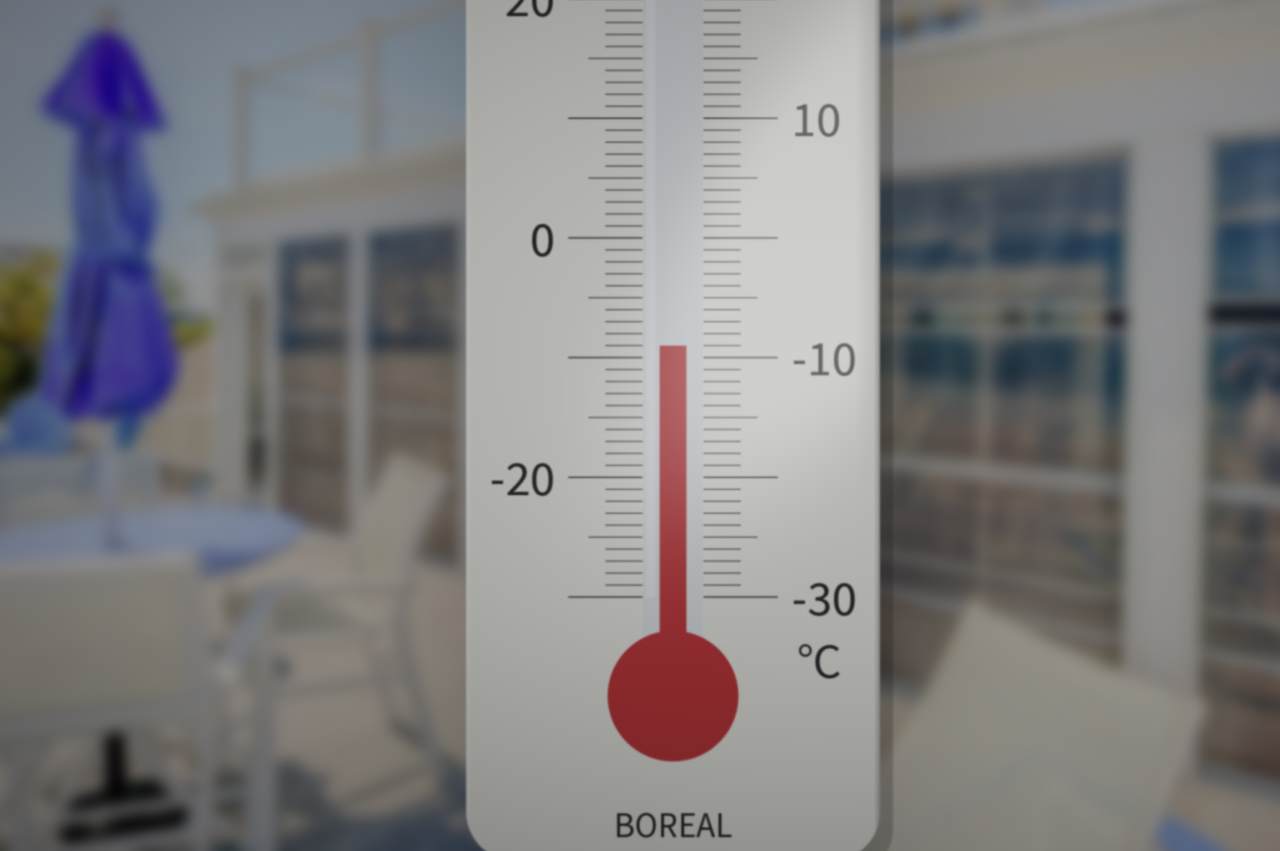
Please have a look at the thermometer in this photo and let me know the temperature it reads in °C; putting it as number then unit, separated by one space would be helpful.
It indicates -9 °C
